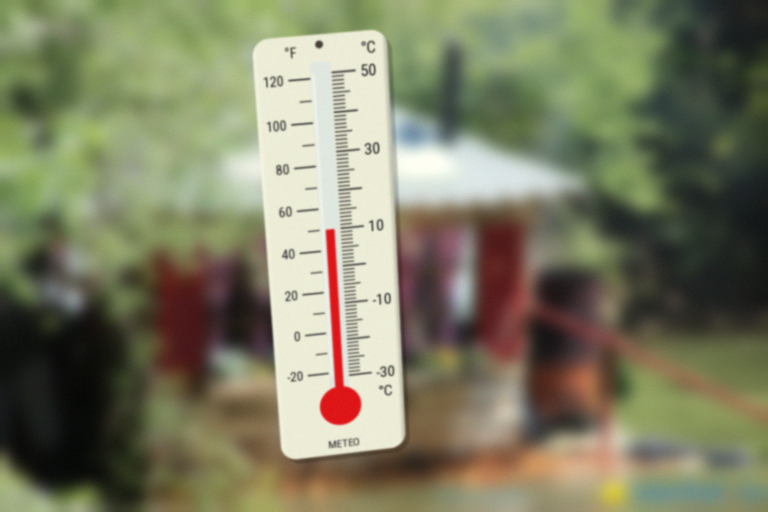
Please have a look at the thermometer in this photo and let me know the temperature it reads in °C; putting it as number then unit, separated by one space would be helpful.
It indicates 10 °C
